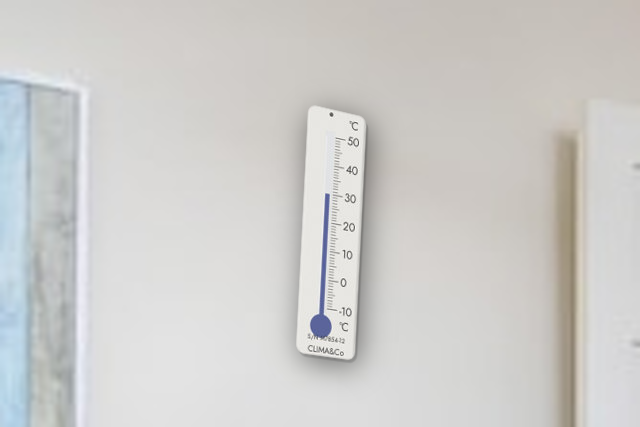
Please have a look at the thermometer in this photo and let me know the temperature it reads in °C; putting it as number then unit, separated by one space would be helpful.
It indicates 30 °C
